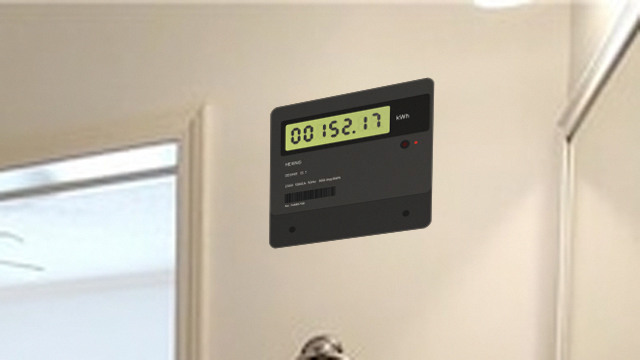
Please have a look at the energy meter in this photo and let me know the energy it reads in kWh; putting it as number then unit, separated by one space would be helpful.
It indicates 152.17 kWh
